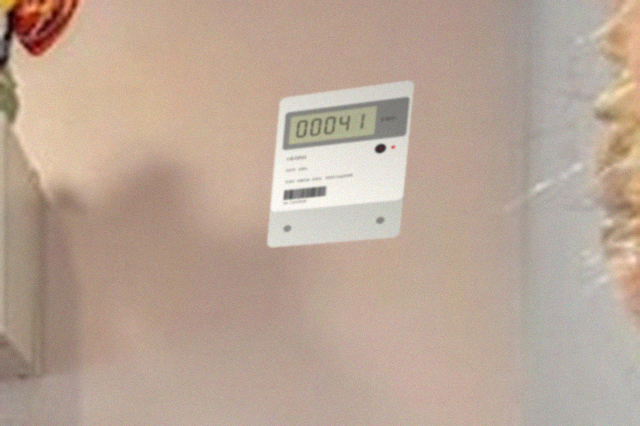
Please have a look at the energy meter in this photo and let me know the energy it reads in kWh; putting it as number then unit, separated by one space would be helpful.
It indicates 41 kWh
